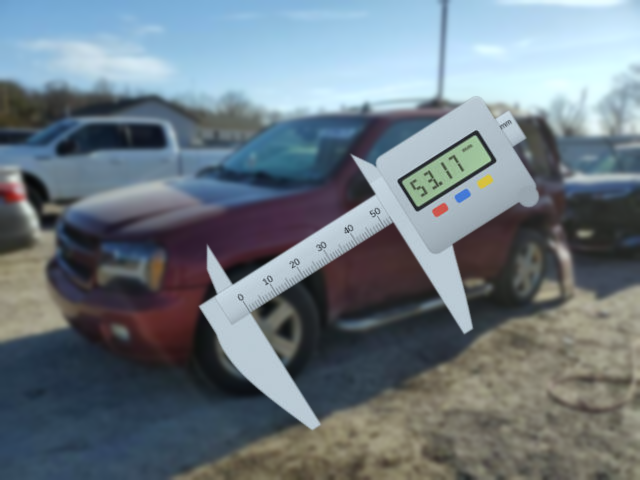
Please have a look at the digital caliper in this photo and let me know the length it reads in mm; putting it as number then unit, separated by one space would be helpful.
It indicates 53.17 mm
